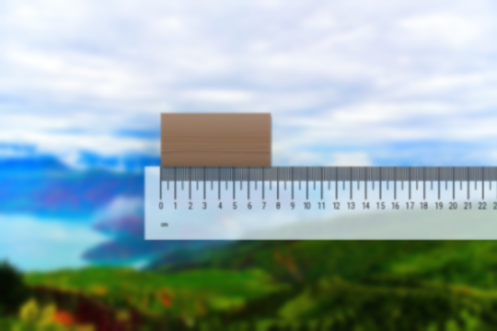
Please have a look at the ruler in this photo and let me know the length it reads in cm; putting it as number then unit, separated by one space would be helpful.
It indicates 7.5 cm
